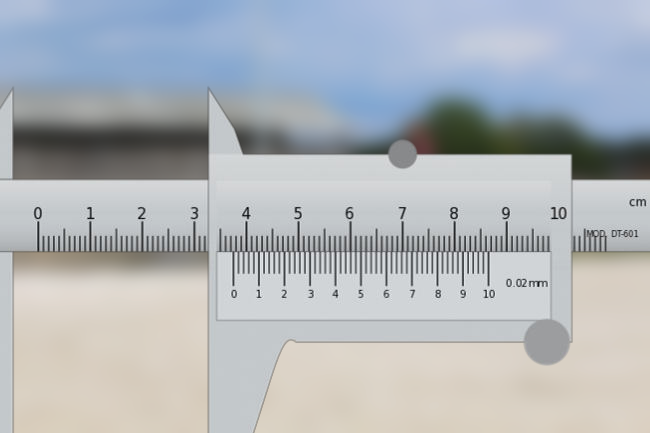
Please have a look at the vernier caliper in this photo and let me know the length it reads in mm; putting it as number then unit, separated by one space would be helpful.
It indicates 37.5 mm
